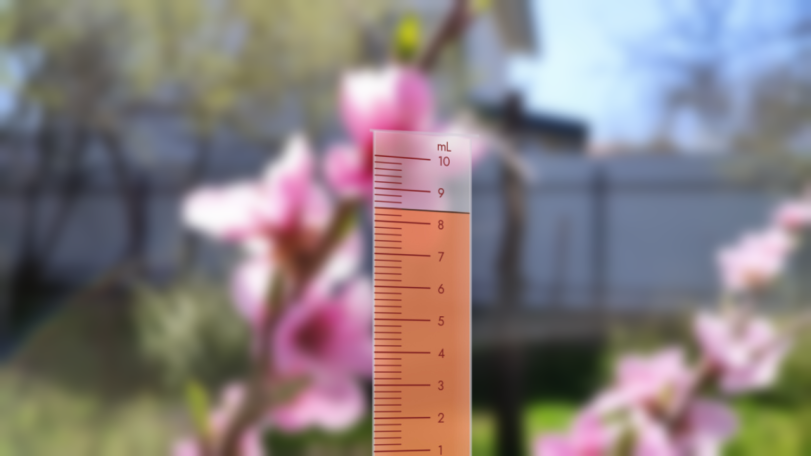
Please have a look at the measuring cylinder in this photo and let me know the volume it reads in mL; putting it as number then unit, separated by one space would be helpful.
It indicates 8.4 mL
